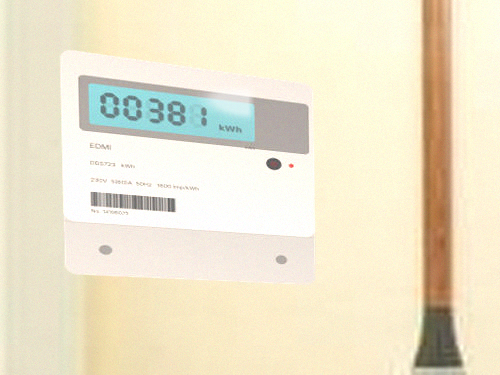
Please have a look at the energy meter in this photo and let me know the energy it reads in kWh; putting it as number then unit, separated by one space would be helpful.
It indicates 381 kWh
